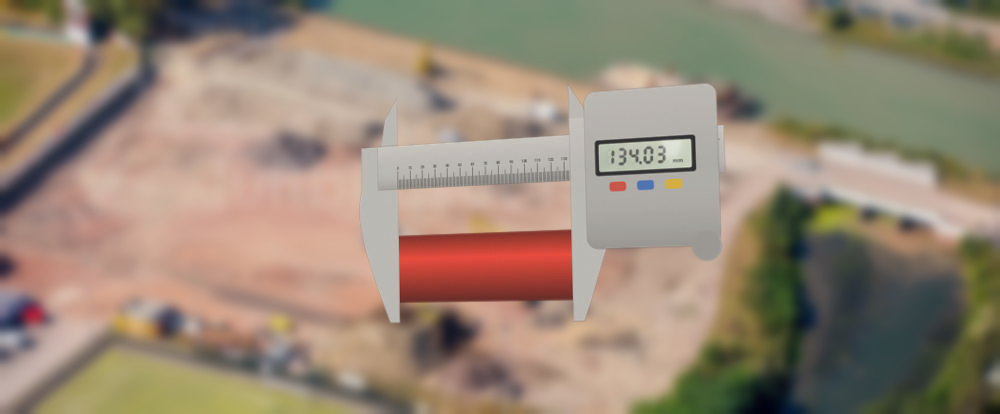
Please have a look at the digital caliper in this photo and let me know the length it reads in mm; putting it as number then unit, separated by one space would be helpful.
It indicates 134.03 mm
